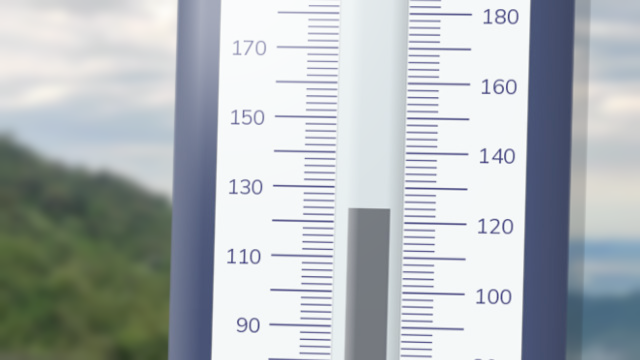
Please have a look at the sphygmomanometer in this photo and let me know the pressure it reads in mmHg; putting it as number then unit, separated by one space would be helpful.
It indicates 124 mmHg
